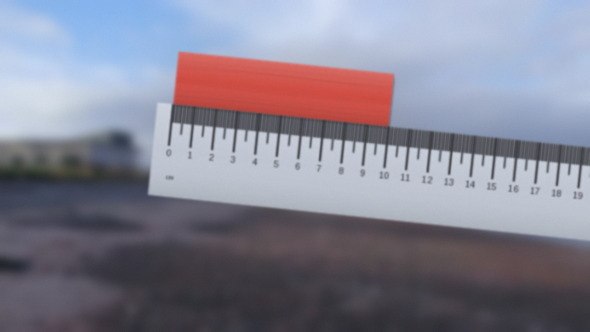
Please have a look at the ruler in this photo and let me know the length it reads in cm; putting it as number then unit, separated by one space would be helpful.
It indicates 10 cm
